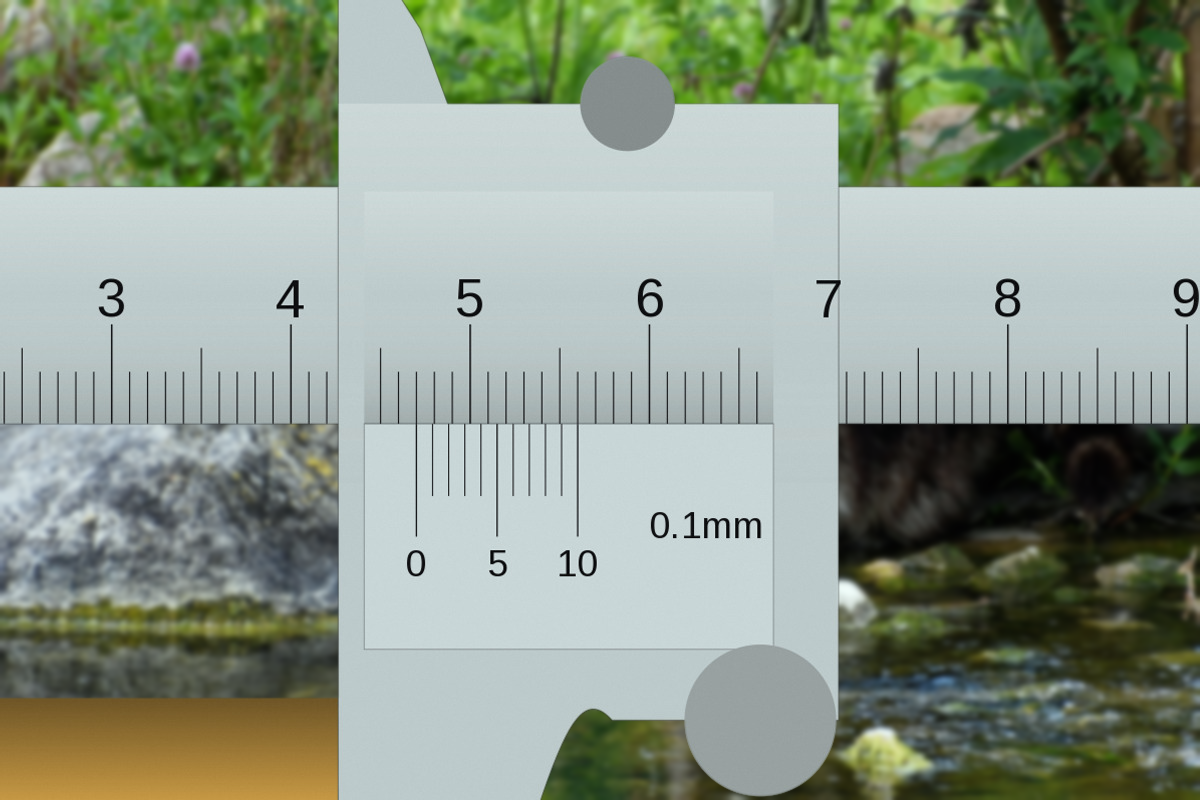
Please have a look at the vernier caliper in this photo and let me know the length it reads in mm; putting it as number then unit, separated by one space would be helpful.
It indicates 47.0 mm
